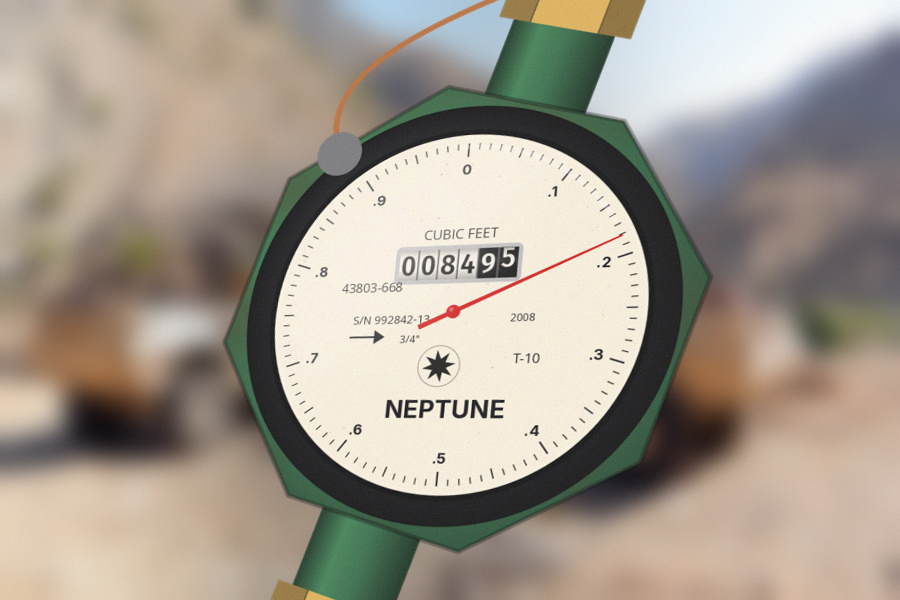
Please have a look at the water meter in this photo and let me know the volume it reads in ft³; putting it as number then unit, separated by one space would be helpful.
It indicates 8495.18 ft³
